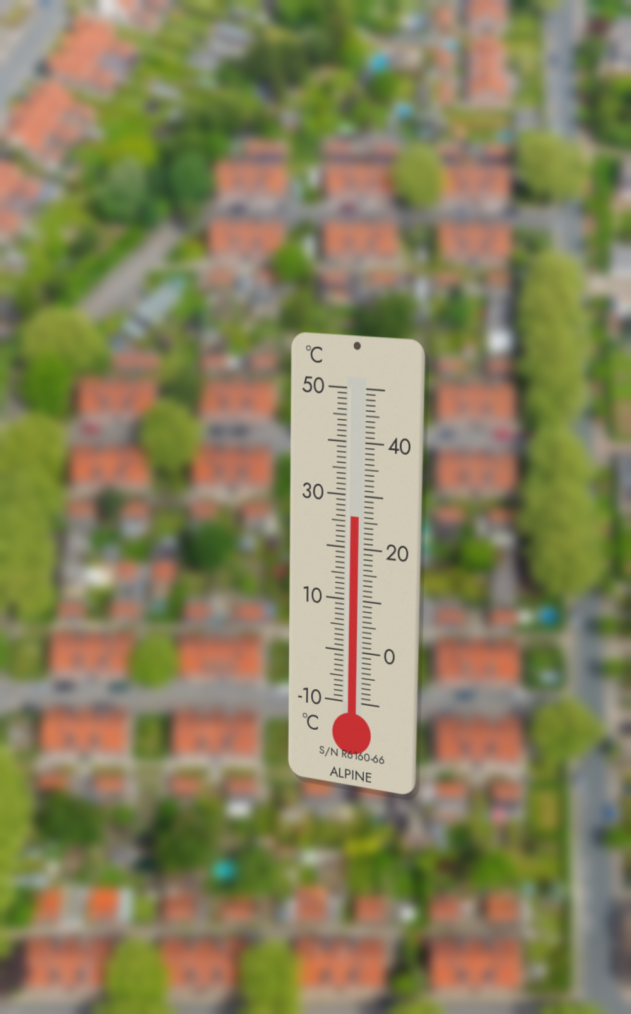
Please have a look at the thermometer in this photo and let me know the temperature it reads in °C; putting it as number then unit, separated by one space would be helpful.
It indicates 26 °C
